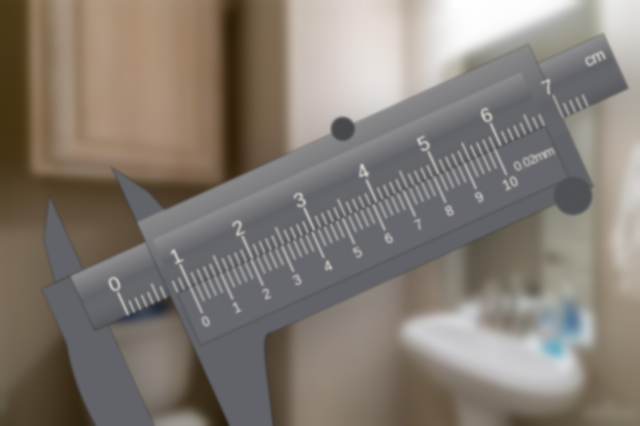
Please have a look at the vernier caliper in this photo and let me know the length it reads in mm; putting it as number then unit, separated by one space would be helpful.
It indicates 10.0 mm
